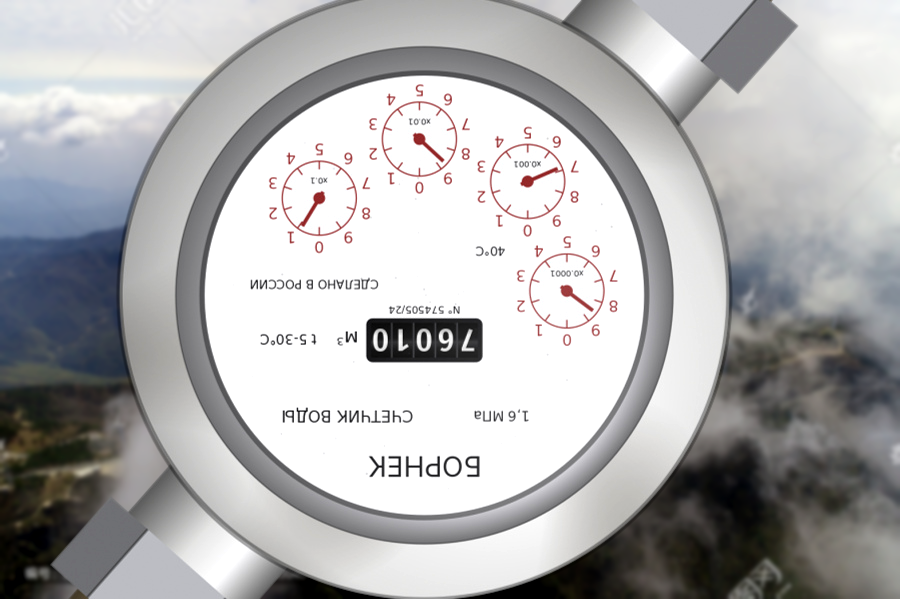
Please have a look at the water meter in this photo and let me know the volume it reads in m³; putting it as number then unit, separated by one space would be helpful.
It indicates 76010.0868 m³
